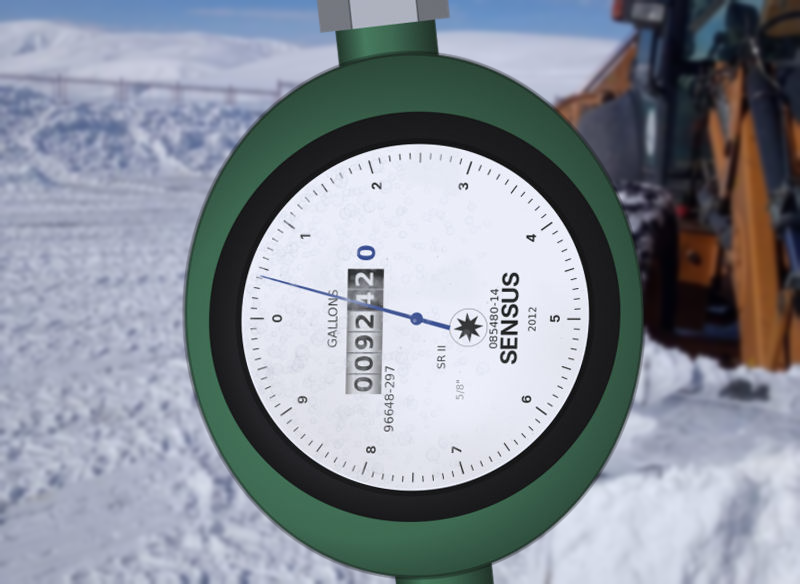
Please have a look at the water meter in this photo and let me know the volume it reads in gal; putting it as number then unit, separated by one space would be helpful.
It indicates 92420.4 gal
